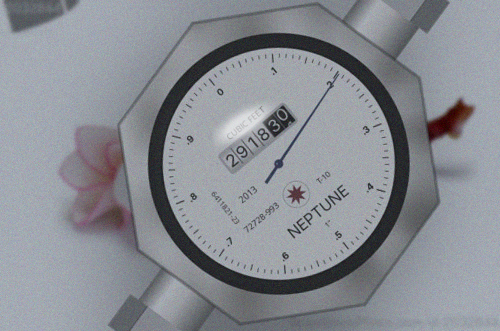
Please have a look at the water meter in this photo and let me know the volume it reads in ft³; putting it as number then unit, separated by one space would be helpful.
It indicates 291830.20 ft³
